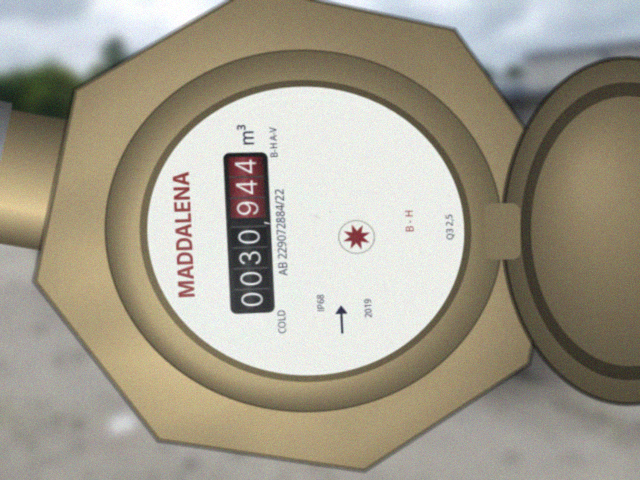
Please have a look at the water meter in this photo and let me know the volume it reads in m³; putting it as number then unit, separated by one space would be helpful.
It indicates 30.944 m³
